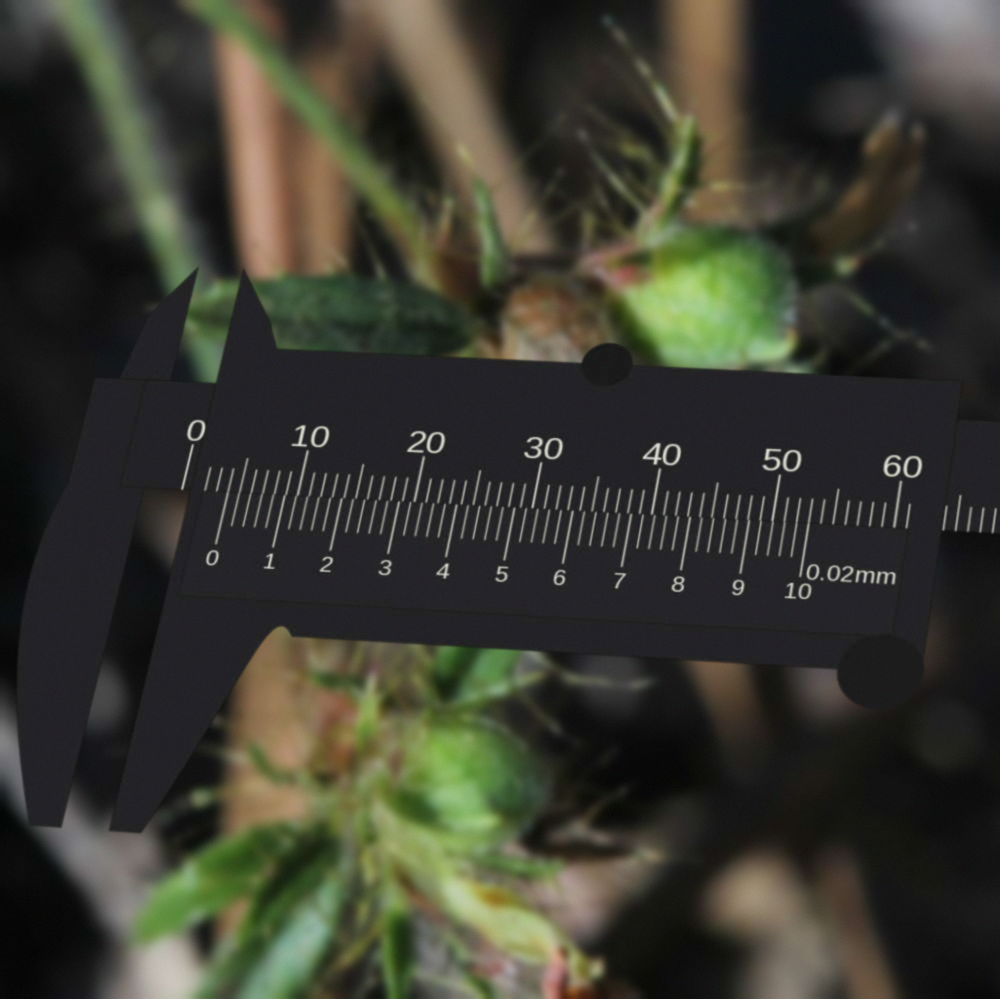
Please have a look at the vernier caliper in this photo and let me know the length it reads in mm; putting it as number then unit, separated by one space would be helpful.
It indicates 4.0 mm
